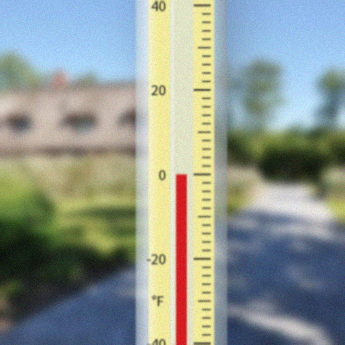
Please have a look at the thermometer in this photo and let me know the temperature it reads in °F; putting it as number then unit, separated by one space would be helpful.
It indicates 0 °F
